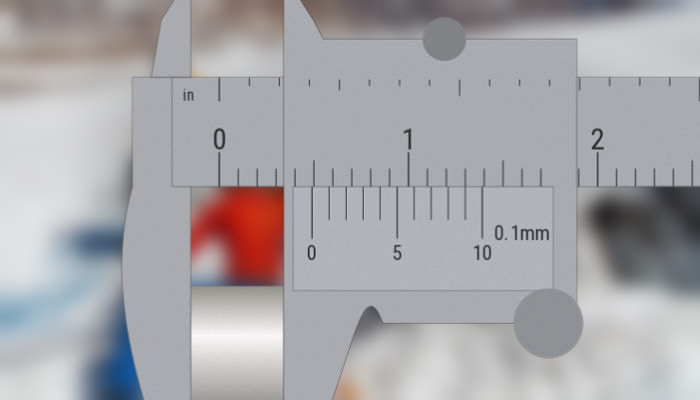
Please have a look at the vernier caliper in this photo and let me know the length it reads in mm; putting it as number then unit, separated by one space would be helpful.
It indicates 4.9 mm
